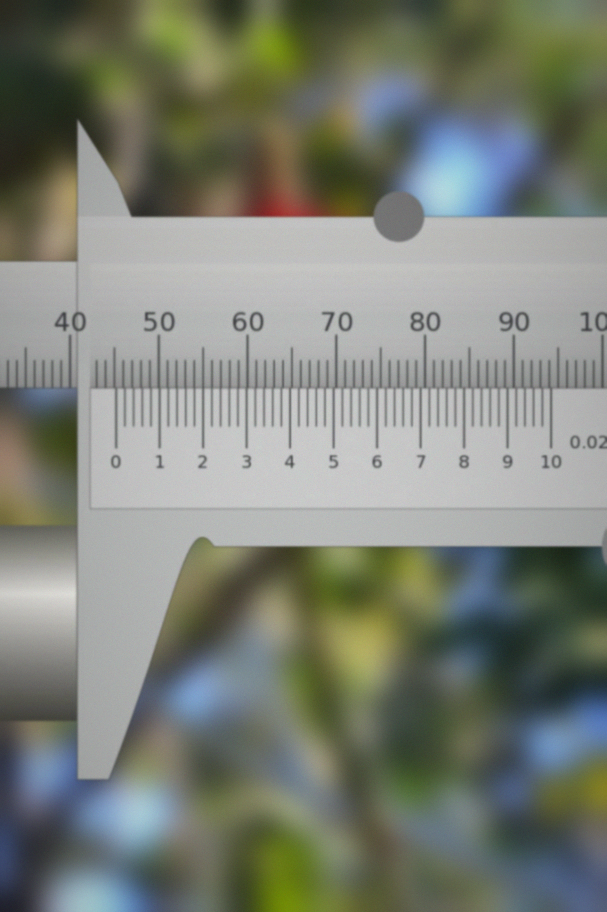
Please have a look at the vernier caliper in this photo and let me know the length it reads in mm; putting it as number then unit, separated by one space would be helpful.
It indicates 45.2 mm
